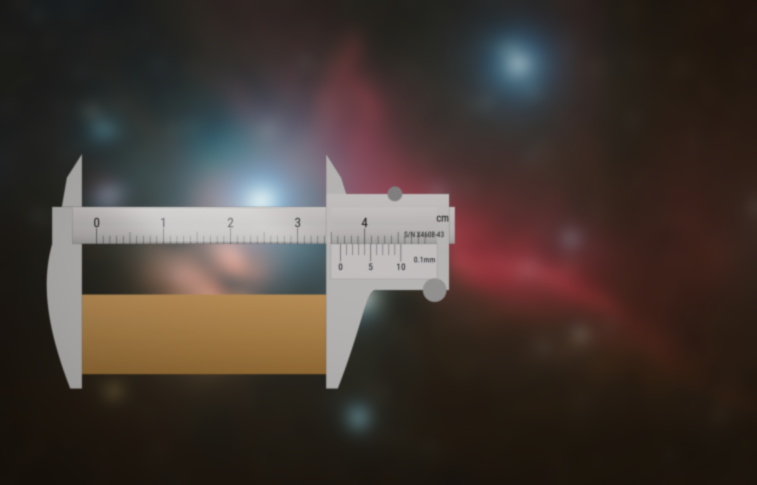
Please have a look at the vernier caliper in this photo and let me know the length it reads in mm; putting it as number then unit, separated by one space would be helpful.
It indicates 36.4 mm
